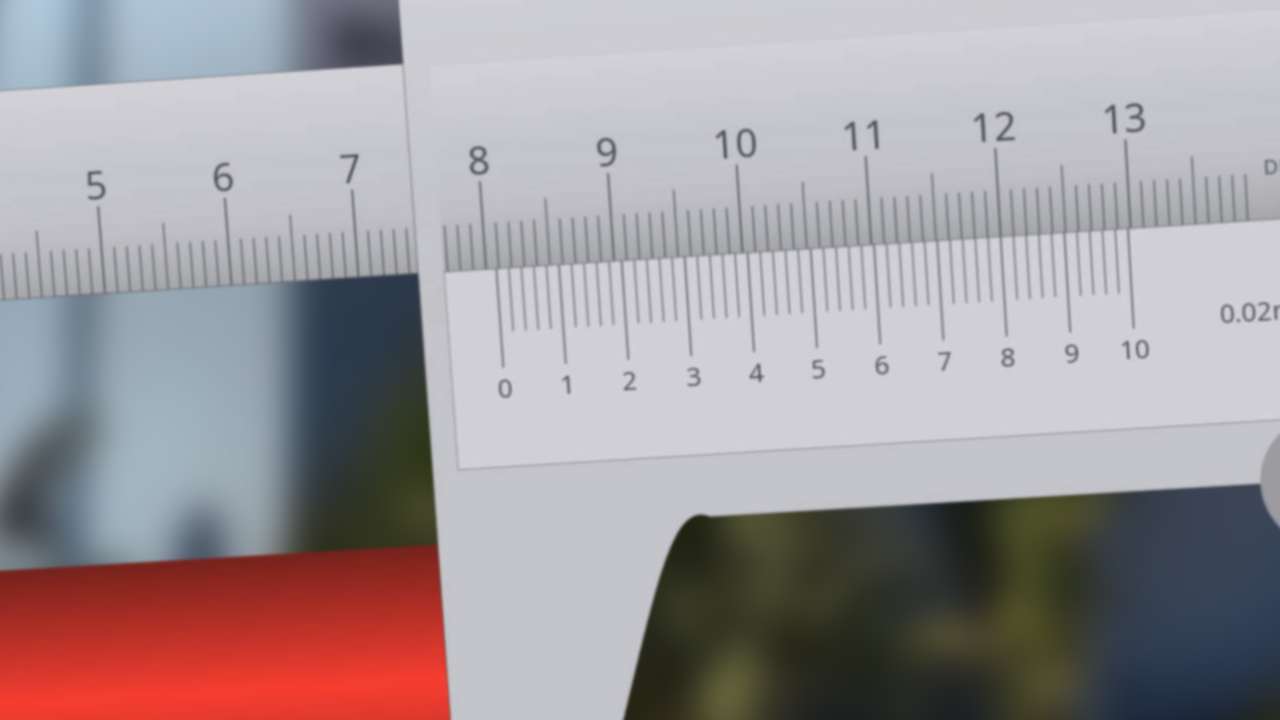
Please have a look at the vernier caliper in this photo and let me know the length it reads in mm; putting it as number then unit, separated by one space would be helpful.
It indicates 80.8 mm
